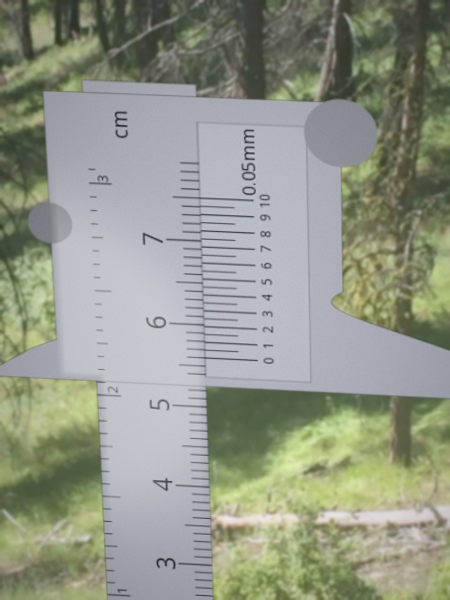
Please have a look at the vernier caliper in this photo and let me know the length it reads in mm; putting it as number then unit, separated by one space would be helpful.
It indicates 56.0 mm
